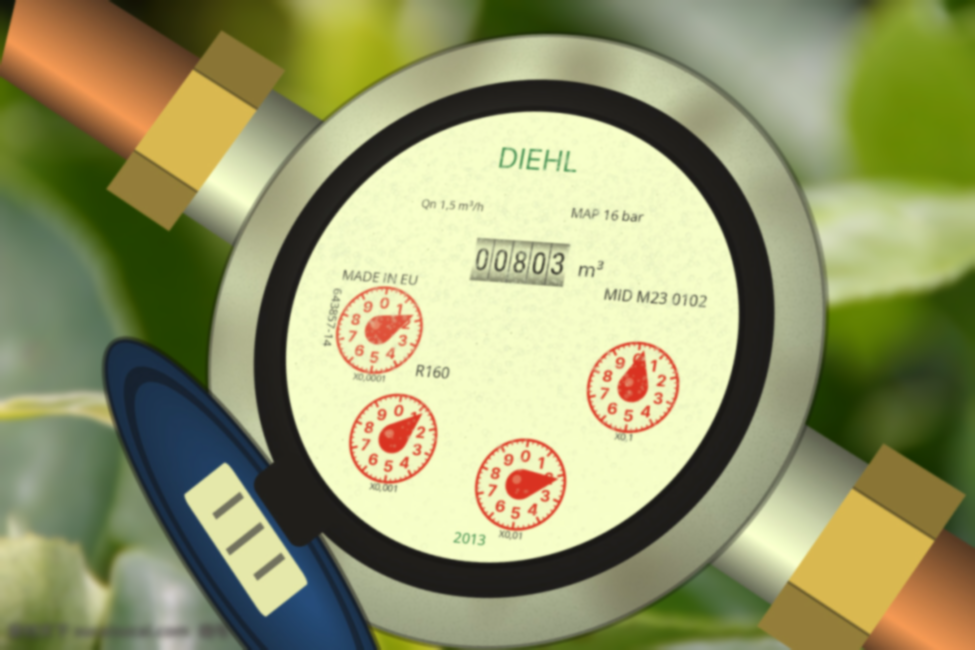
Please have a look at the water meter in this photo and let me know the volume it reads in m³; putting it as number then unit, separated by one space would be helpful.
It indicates 803.0211 m³
